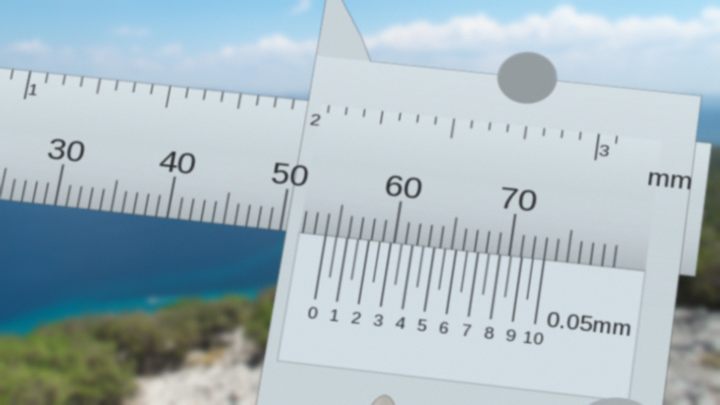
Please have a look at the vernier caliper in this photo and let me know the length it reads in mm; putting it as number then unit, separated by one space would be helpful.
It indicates 54.0 mm
